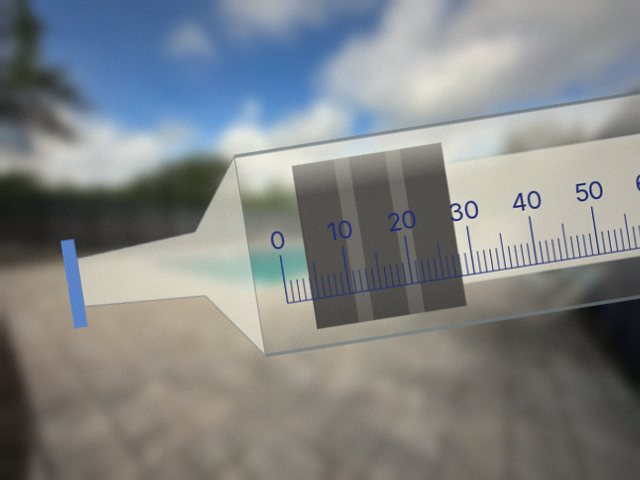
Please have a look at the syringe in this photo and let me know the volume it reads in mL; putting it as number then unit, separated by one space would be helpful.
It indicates 4 mL
